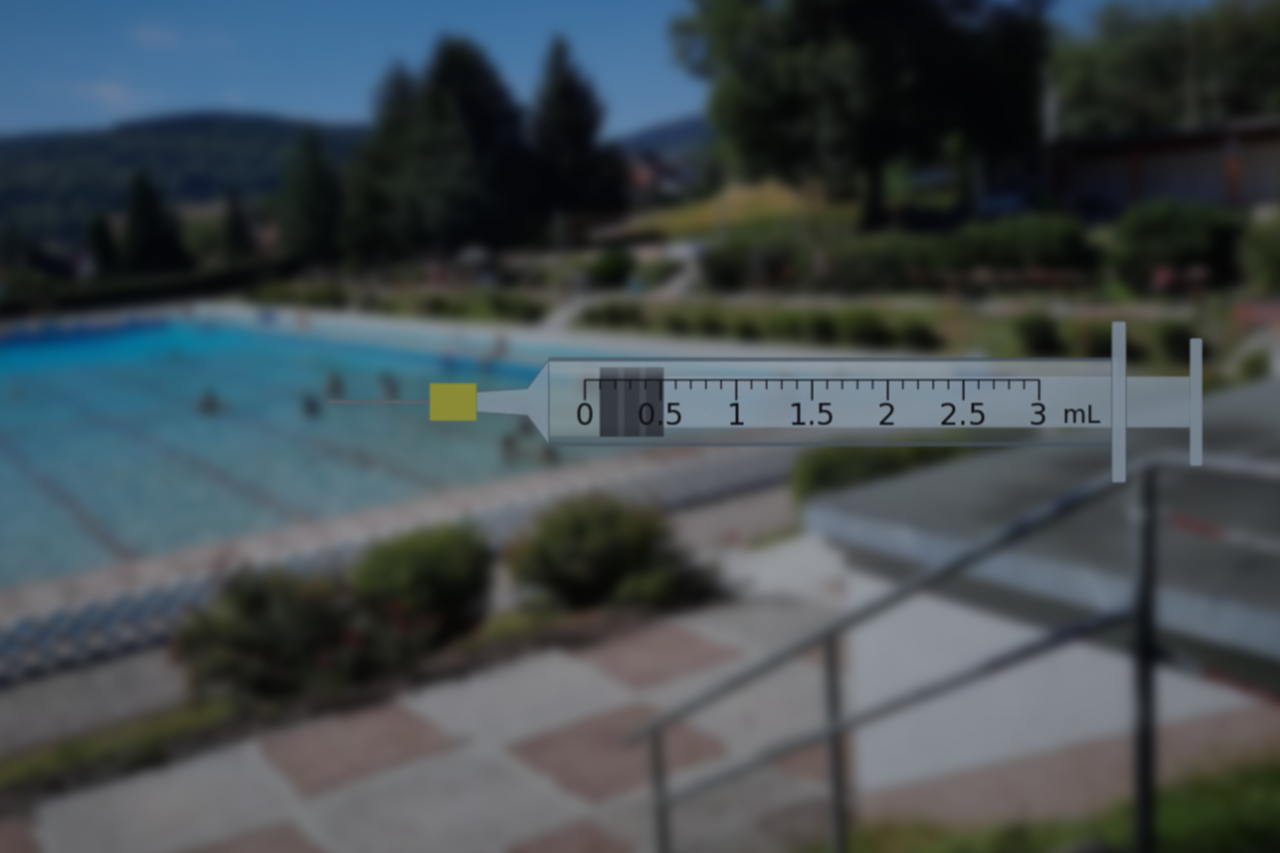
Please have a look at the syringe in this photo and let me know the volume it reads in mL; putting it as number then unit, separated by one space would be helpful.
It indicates 0.1 mL
